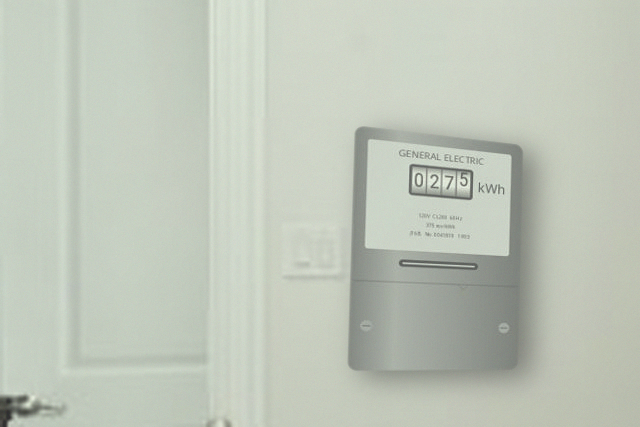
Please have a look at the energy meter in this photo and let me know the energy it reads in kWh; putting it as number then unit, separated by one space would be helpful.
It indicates 275 kWh
